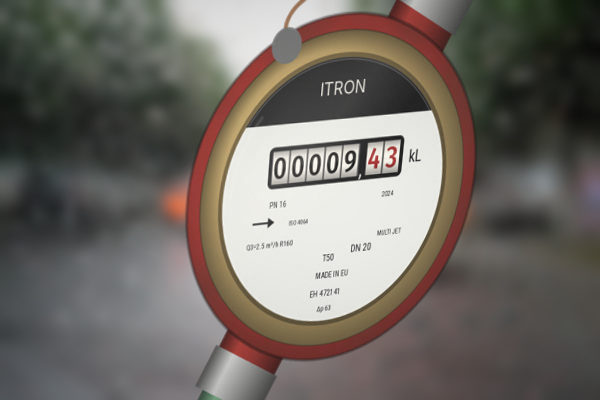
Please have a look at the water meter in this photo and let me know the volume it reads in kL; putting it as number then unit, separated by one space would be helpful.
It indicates 9.43 kL
